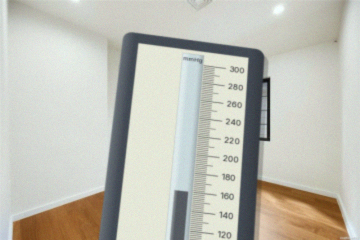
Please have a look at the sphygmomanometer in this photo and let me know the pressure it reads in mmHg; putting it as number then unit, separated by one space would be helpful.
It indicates 160 mmHg
